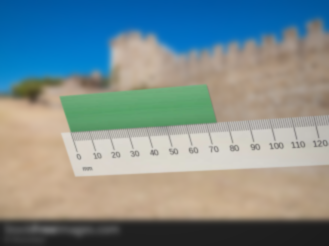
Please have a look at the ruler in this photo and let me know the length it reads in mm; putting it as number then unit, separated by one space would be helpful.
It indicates 75 mm
